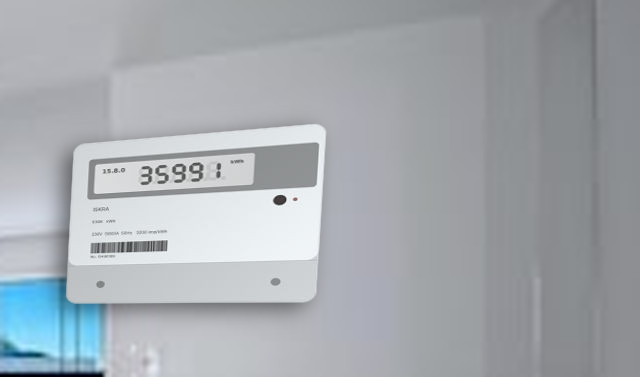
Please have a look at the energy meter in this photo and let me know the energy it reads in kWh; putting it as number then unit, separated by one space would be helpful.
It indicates 35991 kWh
